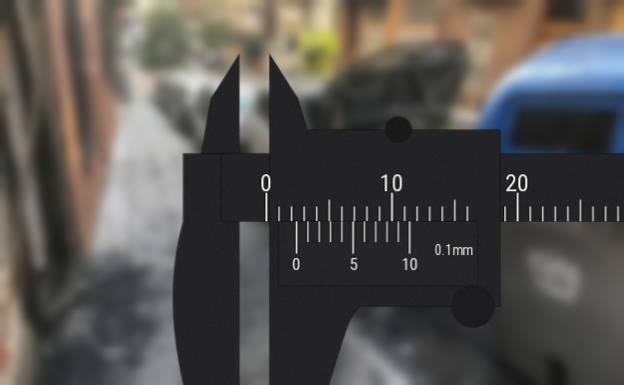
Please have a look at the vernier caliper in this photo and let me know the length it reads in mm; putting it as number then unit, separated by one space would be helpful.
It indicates 2.4 mm
